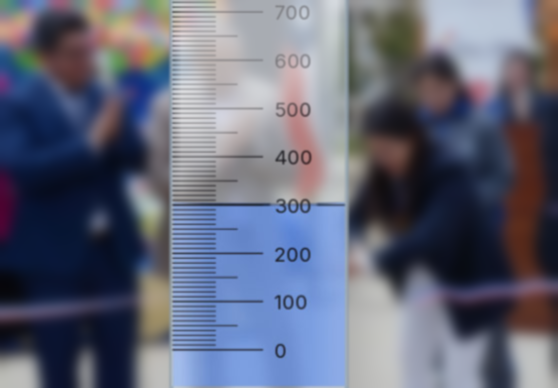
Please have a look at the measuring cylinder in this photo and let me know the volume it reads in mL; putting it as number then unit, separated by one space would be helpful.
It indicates 300 mL
